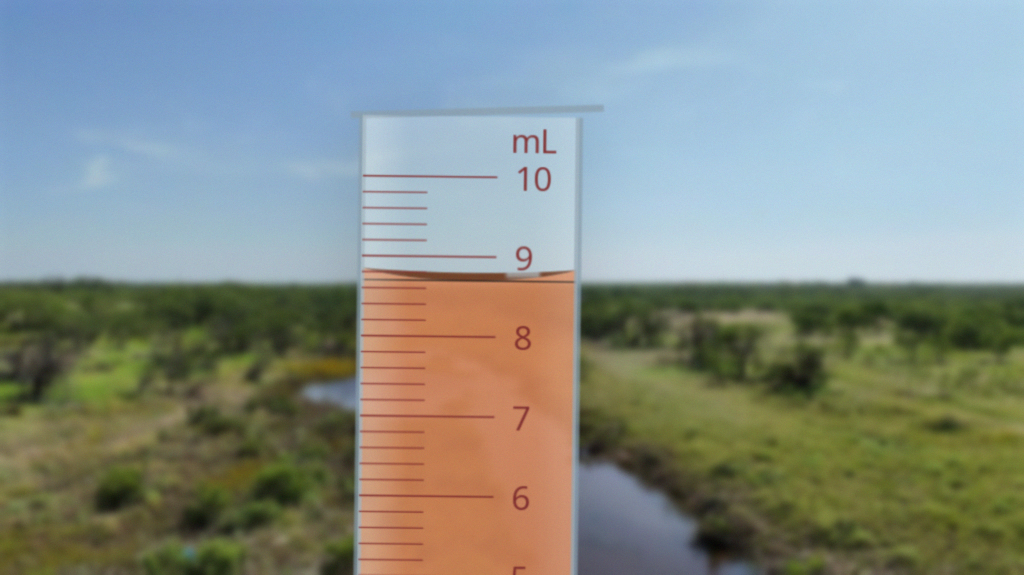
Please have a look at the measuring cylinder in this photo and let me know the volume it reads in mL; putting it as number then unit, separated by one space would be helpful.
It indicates 8.7 mL
